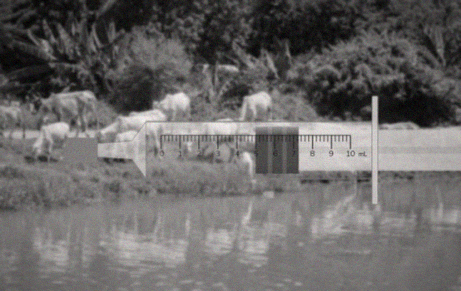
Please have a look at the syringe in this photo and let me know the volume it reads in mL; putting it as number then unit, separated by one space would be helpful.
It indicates 5 mL
